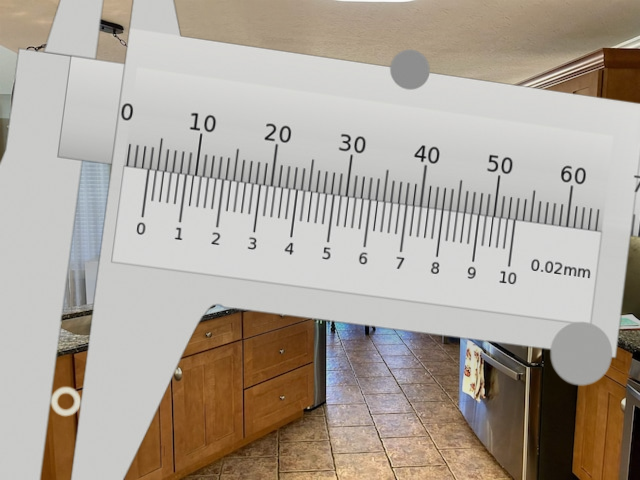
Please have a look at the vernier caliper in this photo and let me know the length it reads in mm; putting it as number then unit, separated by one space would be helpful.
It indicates 3.8 mm
